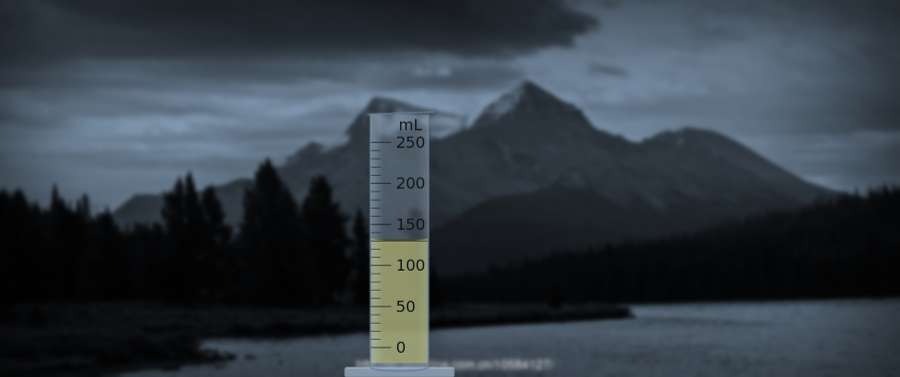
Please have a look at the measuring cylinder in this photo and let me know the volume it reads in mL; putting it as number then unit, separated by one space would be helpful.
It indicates 130 mL
